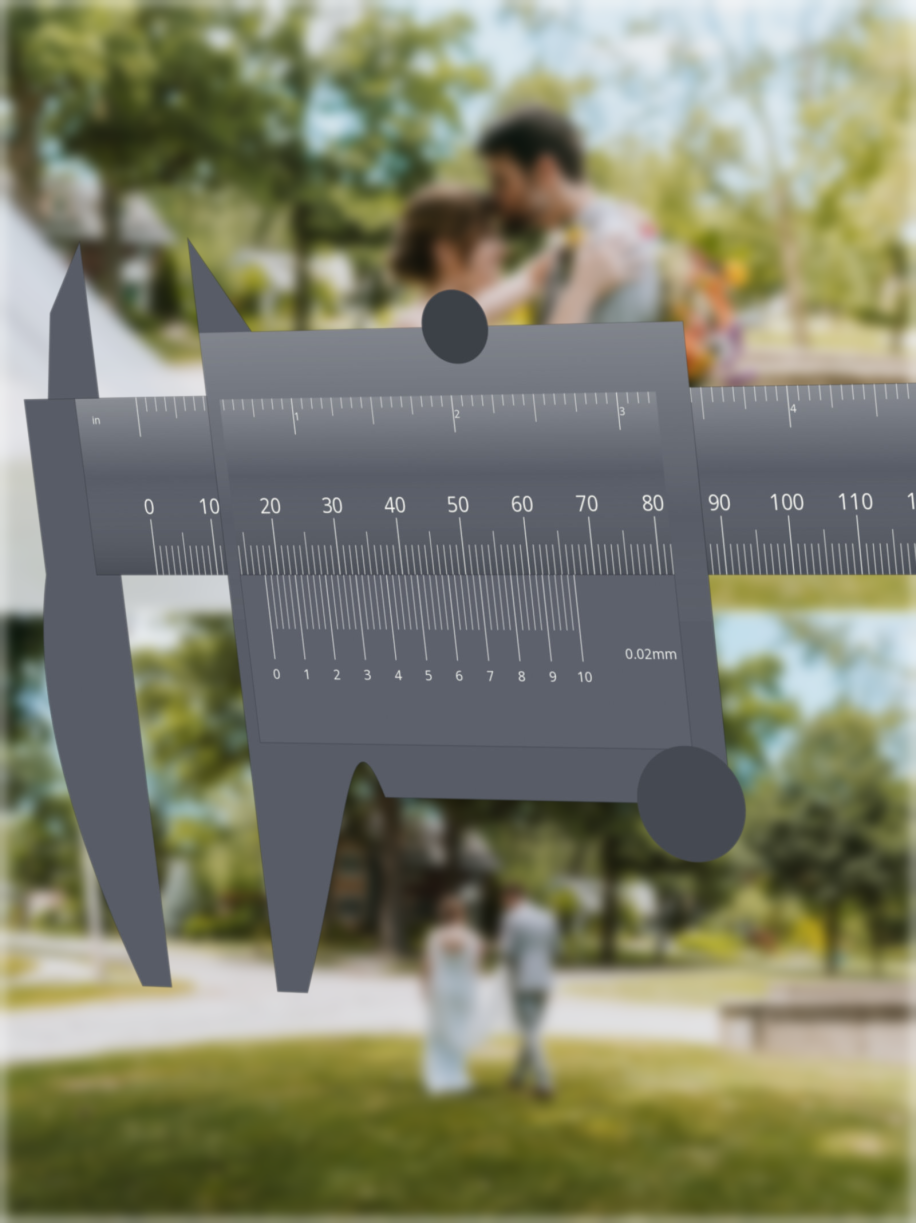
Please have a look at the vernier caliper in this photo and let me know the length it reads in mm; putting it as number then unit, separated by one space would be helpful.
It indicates 17.8 mm
